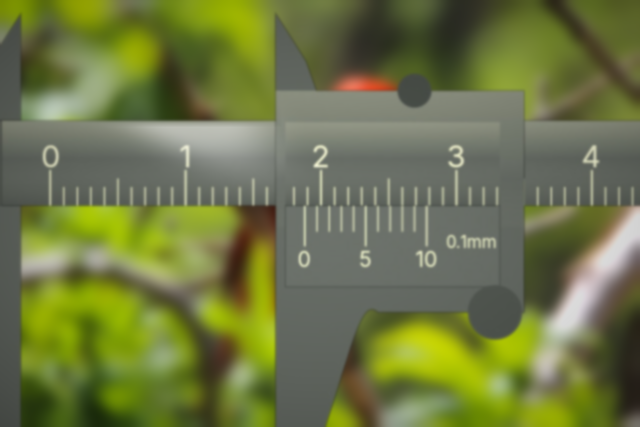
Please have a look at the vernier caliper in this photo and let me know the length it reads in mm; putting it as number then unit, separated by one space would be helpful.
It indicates 18.8 mm
